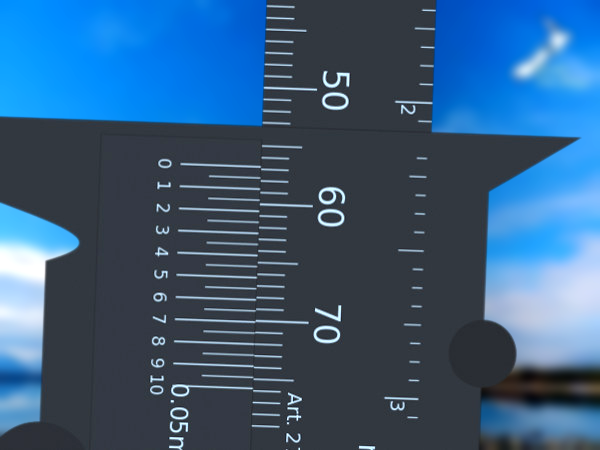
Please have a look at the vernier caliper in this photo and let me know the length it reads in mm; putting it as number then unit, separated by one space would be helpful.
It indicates 56.8 mm
